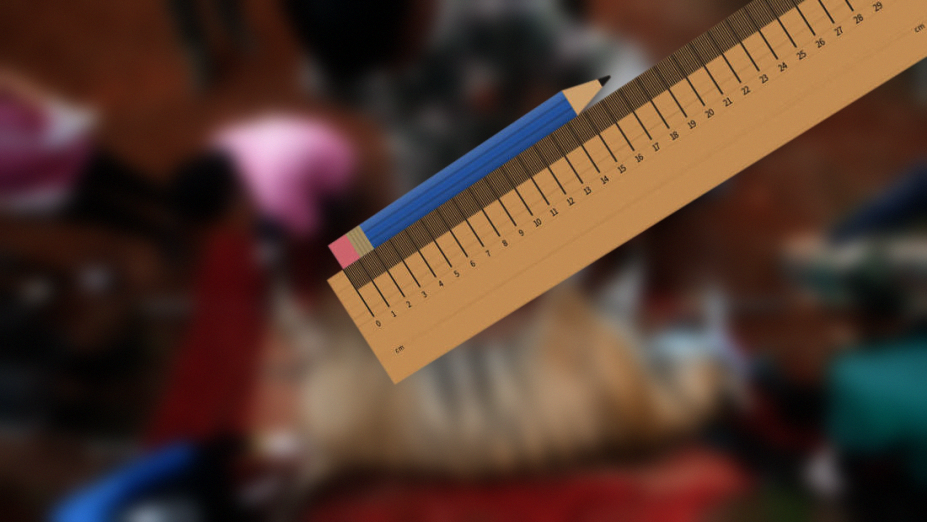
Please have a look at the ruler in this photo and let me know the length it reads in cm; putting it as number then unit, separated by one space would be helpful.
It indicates 17 cm
